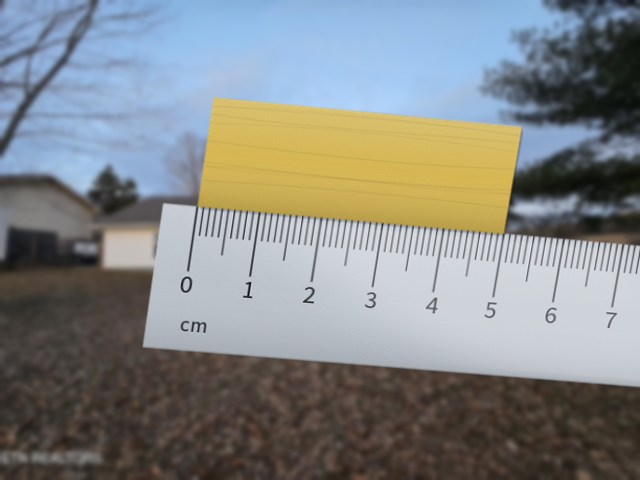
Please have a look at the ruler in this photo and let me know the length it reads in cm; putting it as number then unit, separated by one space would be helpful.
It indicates 5 cm
